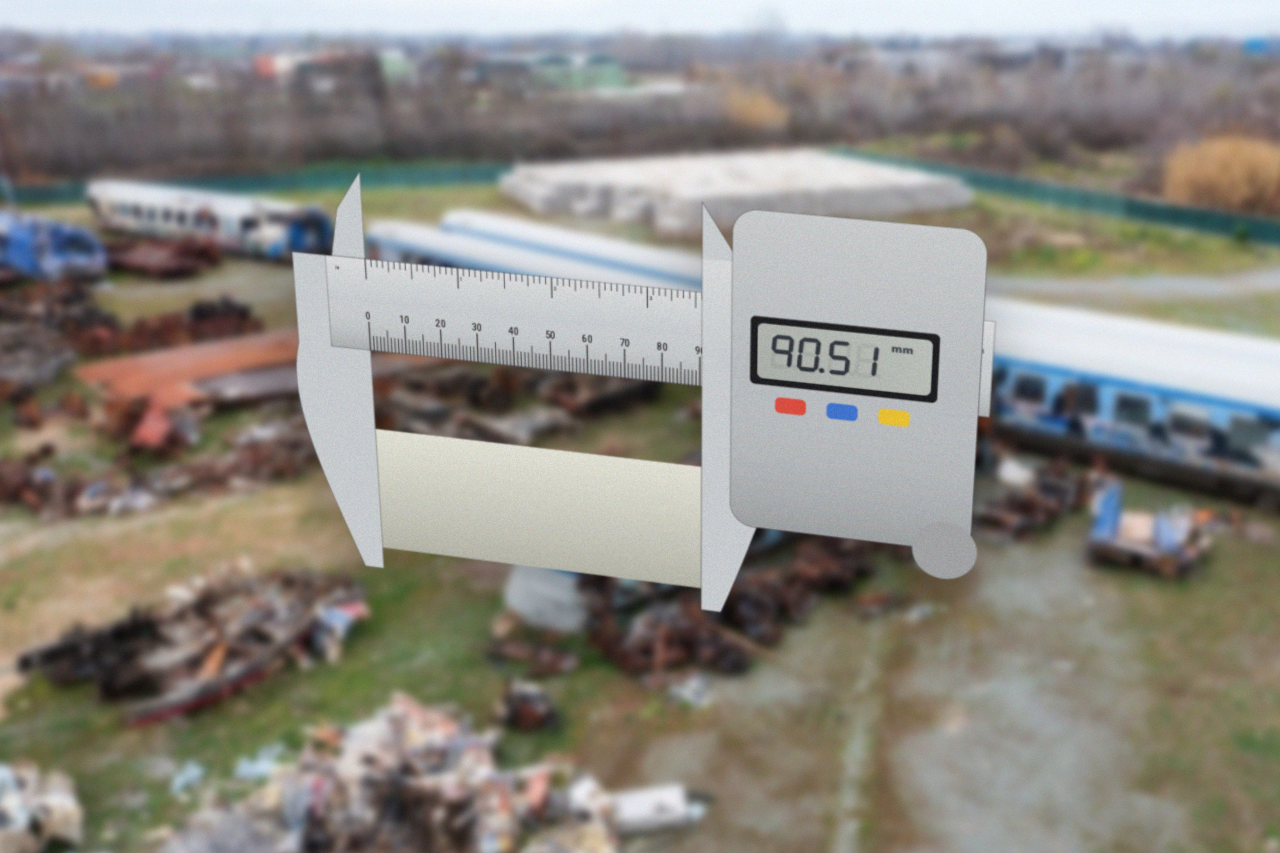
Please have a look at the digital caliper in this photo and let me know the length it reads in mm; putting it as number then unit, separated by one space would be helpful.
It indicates 90.51 mm
